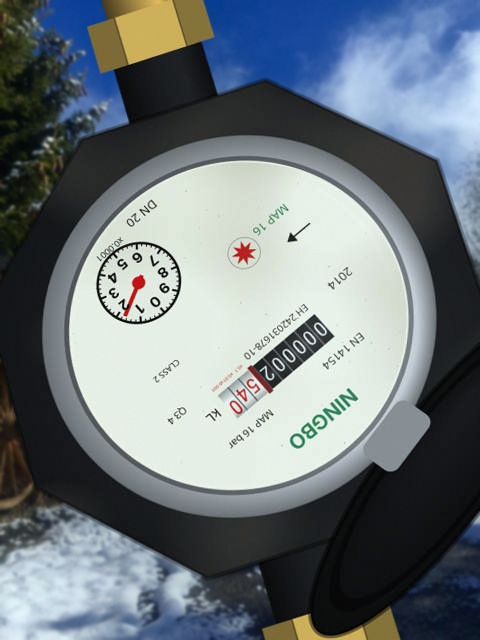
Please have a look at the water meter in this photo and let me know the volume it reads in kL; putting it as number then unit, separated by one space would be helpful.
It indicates 2.5401 kL
